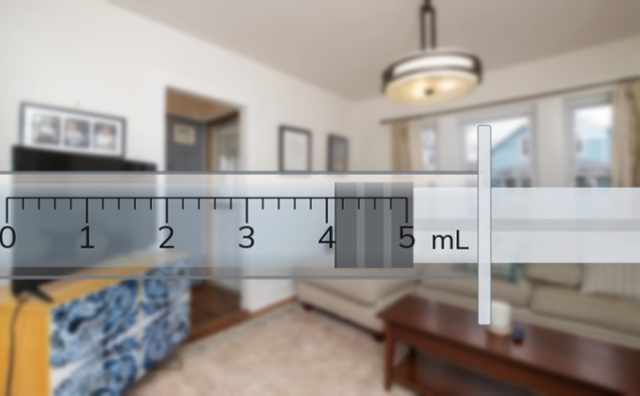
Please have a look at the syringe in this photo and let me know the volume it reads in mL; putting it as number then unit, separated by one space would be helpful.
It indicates 4.1 mL
